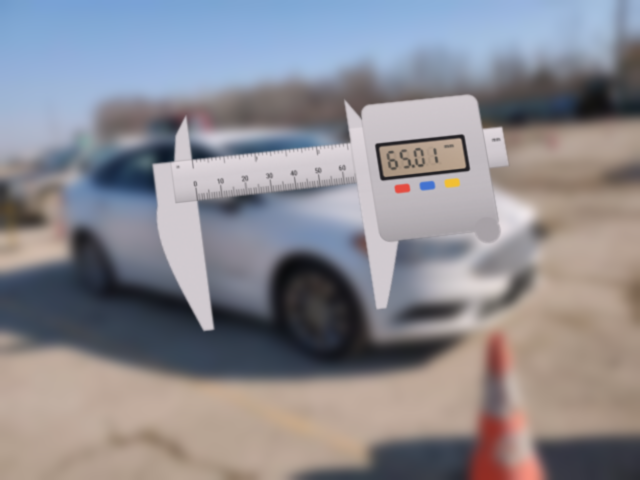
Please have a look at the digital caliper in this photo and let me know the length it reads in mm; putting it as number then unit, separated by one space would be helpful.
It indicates 65.01 mm
